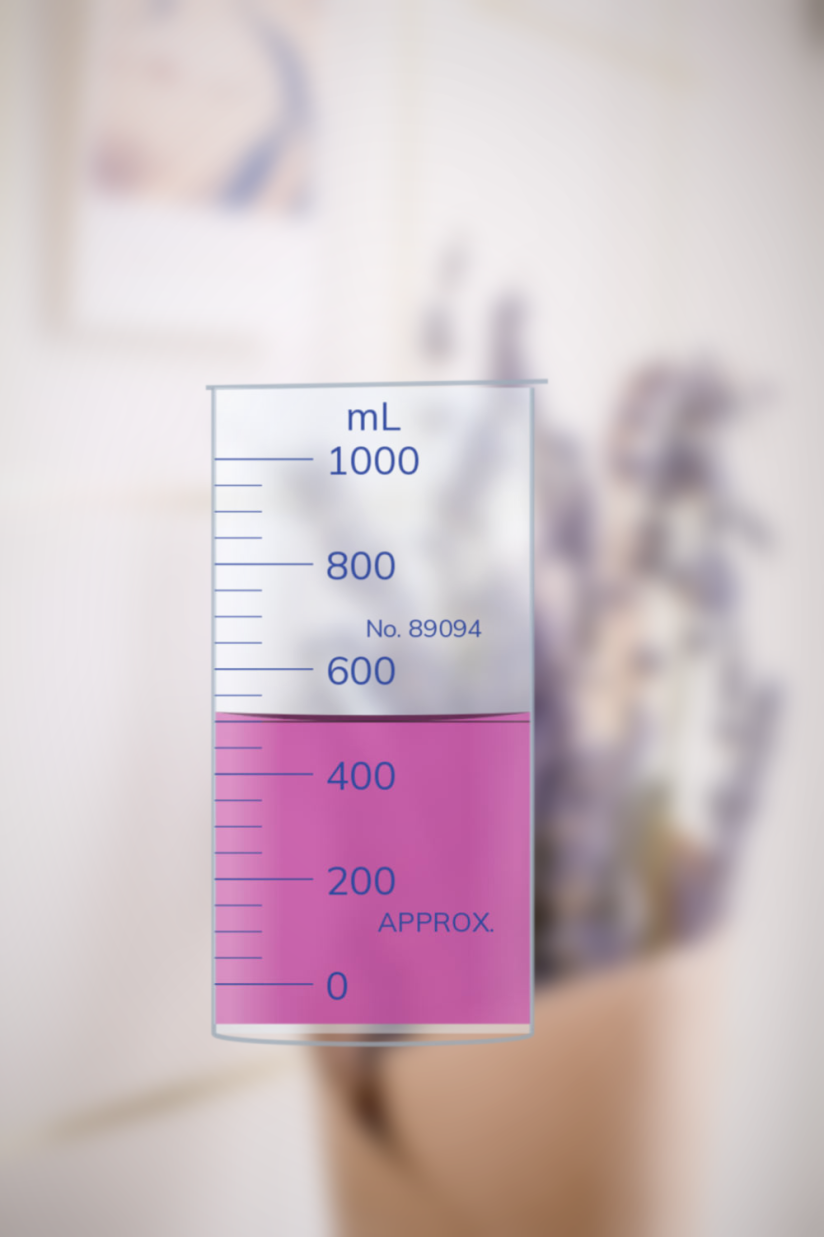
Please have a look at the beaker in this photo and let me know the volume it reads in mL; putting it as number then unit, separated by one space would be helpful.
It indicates 500 mL
